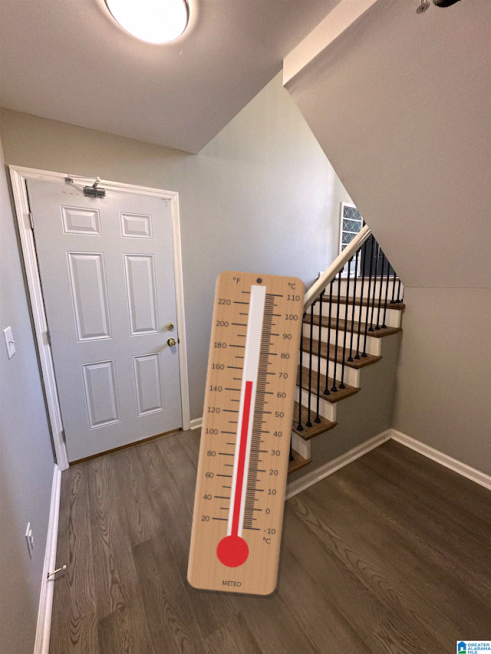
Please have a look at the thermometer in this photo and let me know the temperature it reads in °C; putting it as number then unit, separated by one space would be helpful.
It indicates 65 °C
